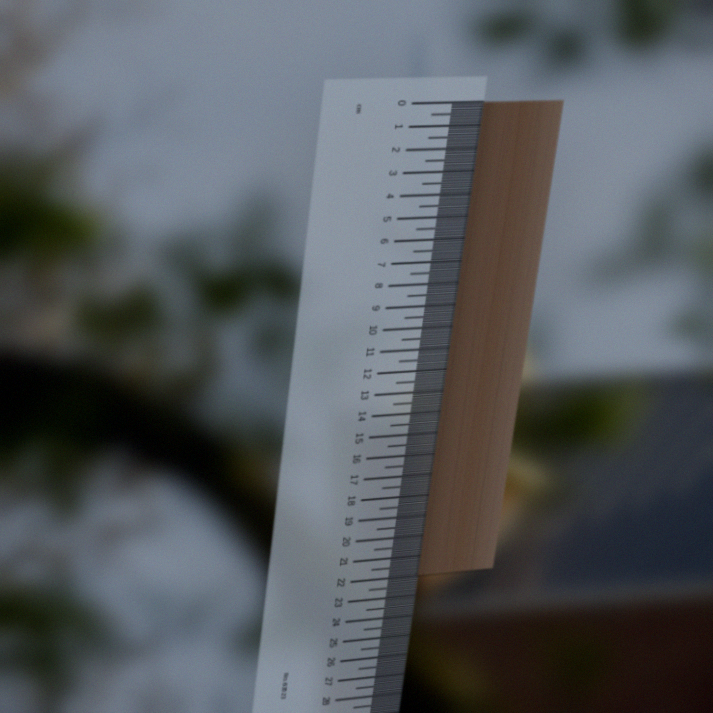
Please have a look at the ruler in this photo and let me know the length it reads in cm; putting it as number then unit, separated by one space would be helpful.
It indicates 22 cm
